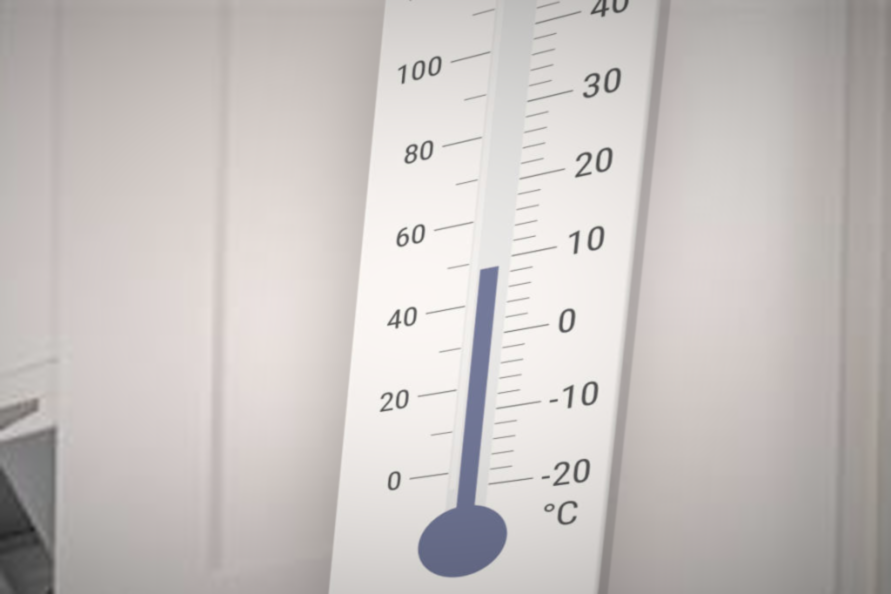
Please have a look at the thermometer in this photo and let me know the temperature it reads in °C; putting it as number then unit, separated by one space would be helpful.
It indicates 9 °C
